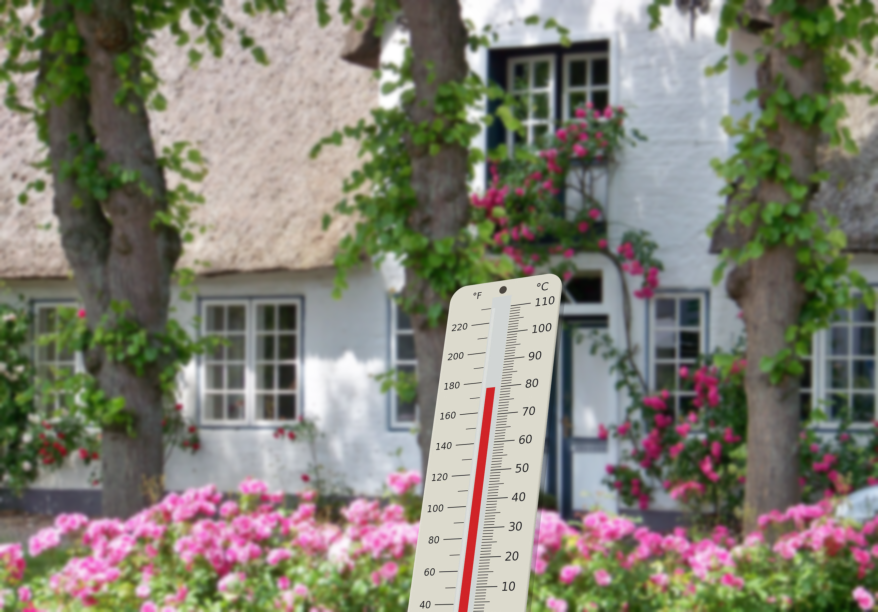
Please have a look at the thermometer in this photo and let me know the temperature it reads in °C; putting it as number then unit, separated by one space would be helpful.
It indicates 80 °C
